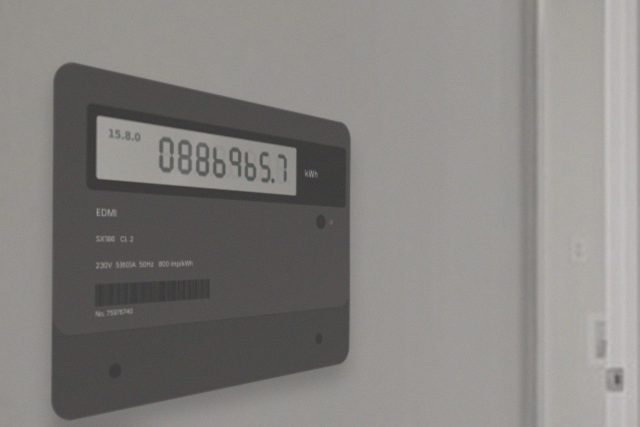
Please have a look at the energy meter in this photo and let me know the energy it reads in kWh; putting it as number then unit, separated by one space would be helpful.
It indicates 886965.7 kWh
